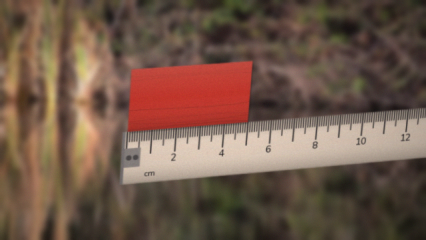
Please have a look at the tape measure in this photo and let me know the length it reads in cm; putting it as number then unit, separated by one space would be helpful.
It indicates 5 cm
